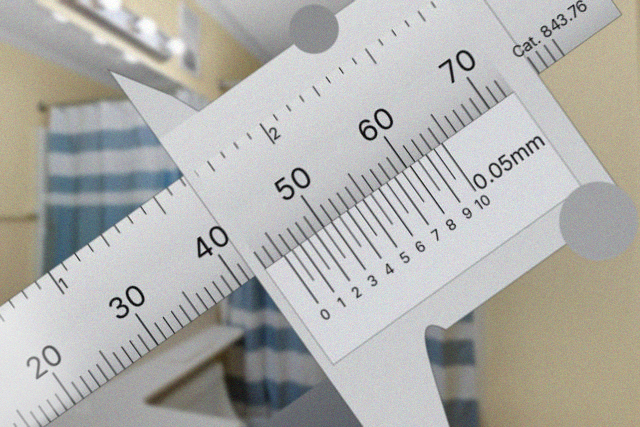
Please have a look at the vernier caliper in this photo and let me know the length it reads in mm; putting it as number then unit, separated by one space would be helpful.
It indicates 45.2 mm
